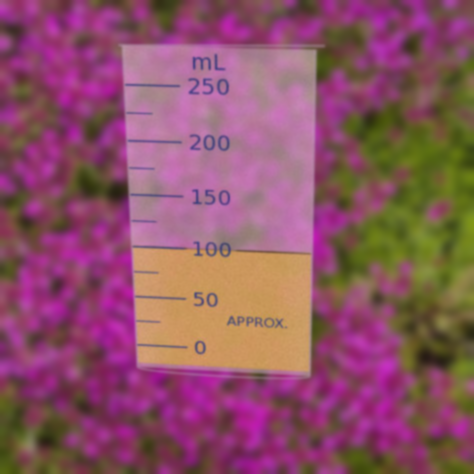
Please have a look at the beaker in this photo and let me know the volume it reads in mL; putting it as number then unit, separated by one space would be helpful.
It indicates 100 mL
